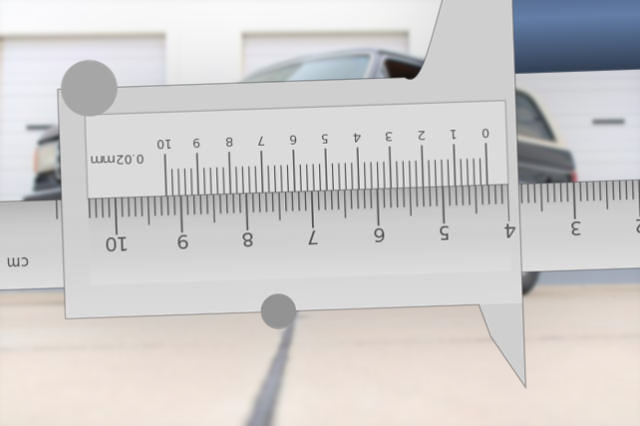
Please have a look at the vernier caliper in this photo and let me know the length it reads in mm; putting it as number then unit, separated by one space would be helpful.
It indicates 43.2 mm
